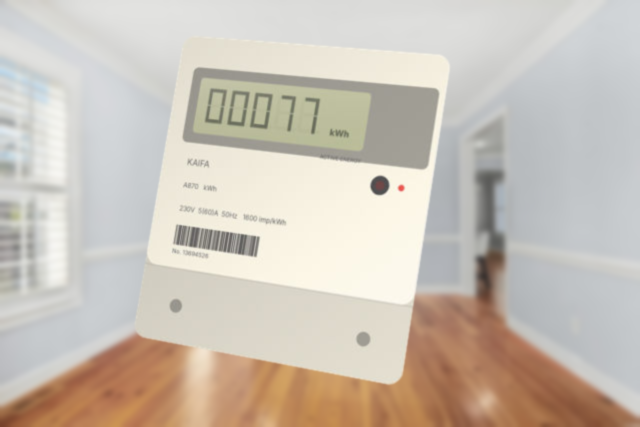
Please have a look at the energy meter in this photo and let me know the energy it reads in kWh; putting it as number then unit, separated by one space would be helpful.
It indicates 77 kWh
